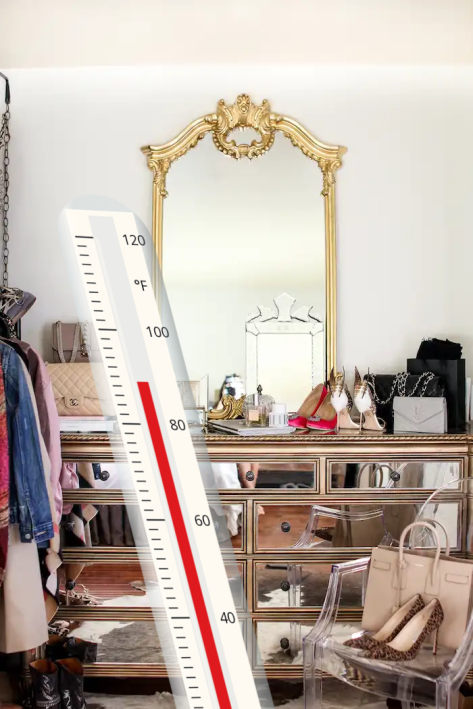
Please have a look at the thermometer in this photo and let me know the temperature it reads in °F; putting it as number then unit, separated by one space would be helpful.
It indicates 89 °F
